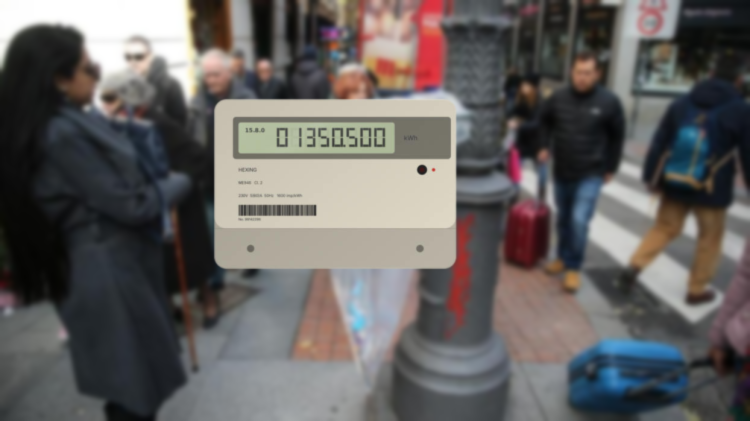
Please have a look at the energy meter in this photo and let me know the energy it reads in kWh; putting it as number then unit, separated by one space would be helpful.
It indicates 1350.500 kWh
